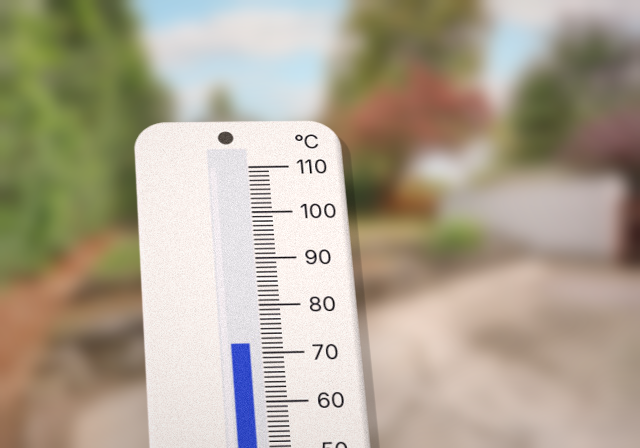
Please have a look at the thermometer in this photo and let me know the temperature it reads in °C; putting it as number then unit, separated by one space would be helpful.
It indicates 72 °C
